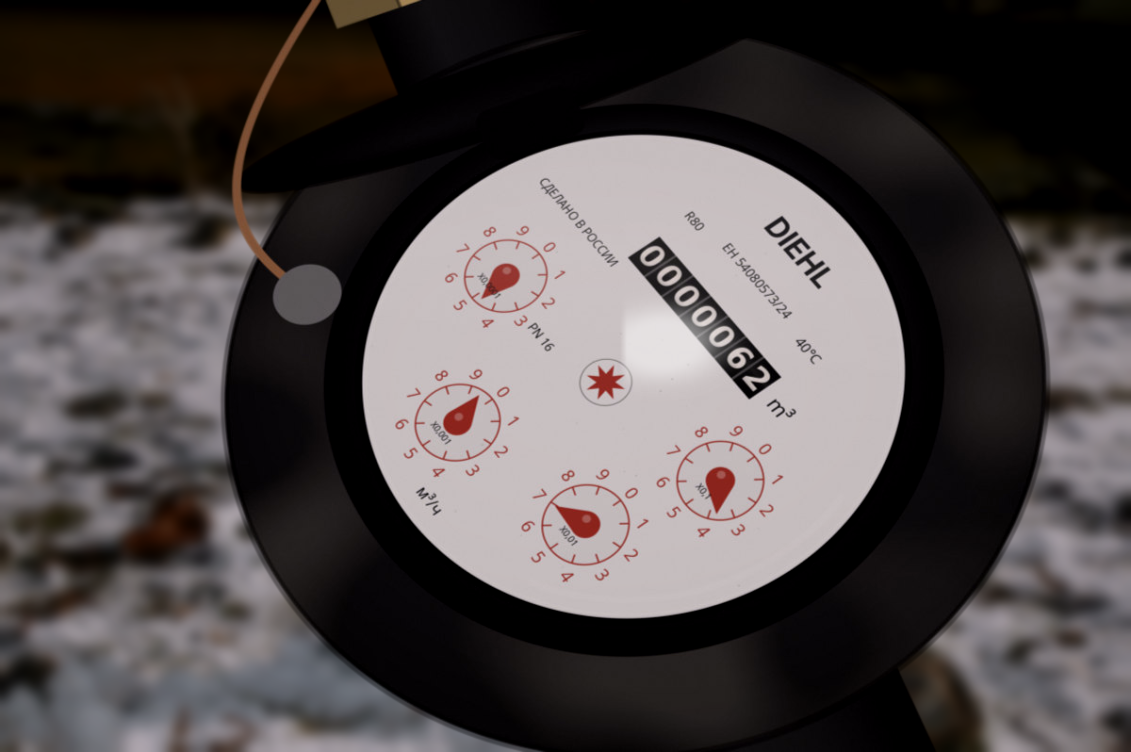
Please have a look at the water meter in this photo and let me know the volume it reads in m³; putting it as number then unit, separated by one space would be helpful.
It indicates 62.3694 m³
